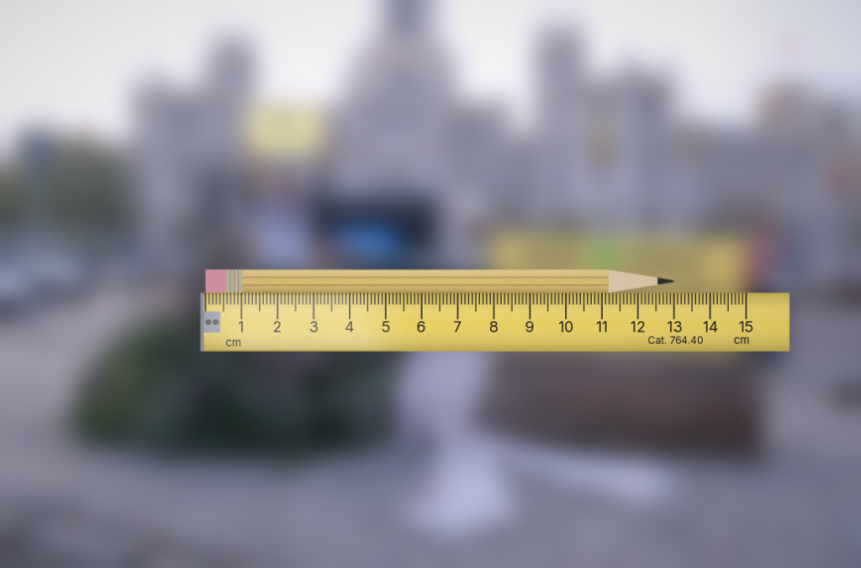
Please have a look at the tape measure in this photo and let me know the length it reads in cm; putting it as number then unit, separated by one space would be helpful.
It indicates 13 cm
